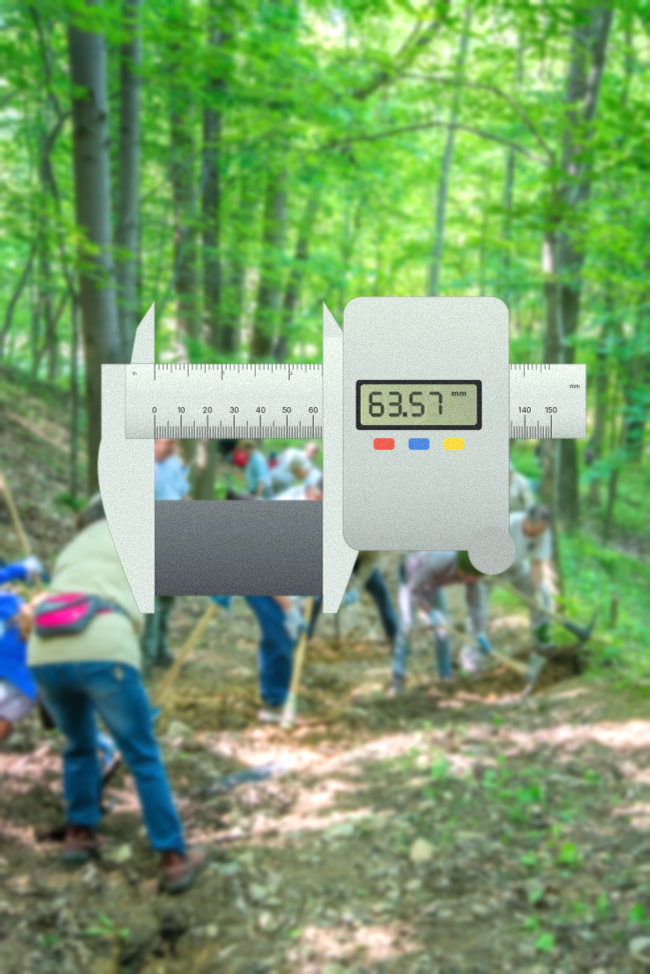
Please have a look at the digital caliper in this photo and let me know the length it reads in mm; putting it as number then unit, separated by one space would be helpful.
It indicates 63.57 mm
